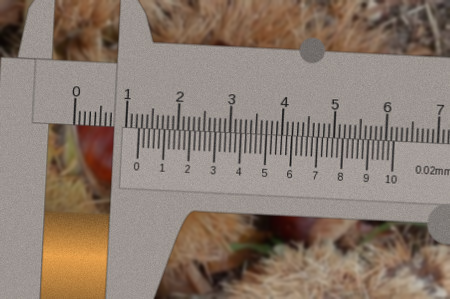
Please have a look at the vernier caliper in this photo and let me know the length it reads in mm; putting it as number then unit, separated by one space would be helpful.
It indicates 12.5 mm
